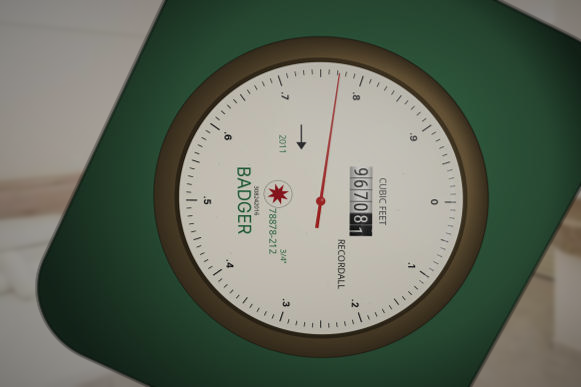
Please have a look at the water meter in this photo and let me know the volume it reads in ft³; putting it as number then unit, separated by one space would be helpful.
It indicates 967080.77 ft³
